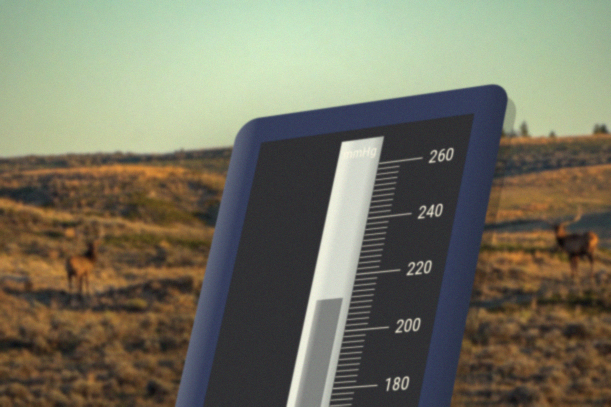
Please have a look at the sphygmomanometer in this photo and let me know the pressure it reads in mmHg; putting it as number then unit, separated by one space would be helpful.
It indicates 212 mmHg
